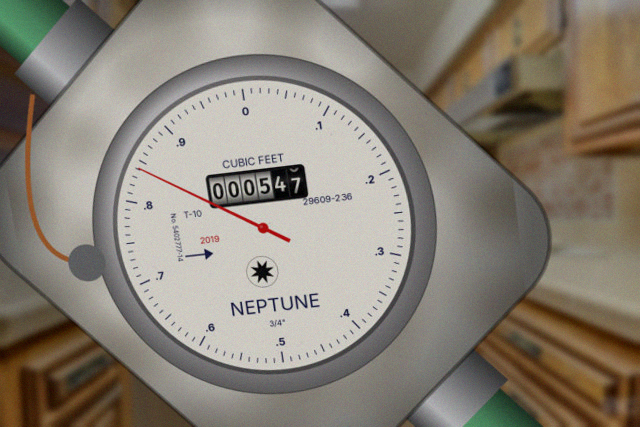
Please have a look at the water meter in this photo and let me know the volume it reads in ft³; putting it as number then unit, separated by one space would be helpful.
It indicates 546.84 ft³
